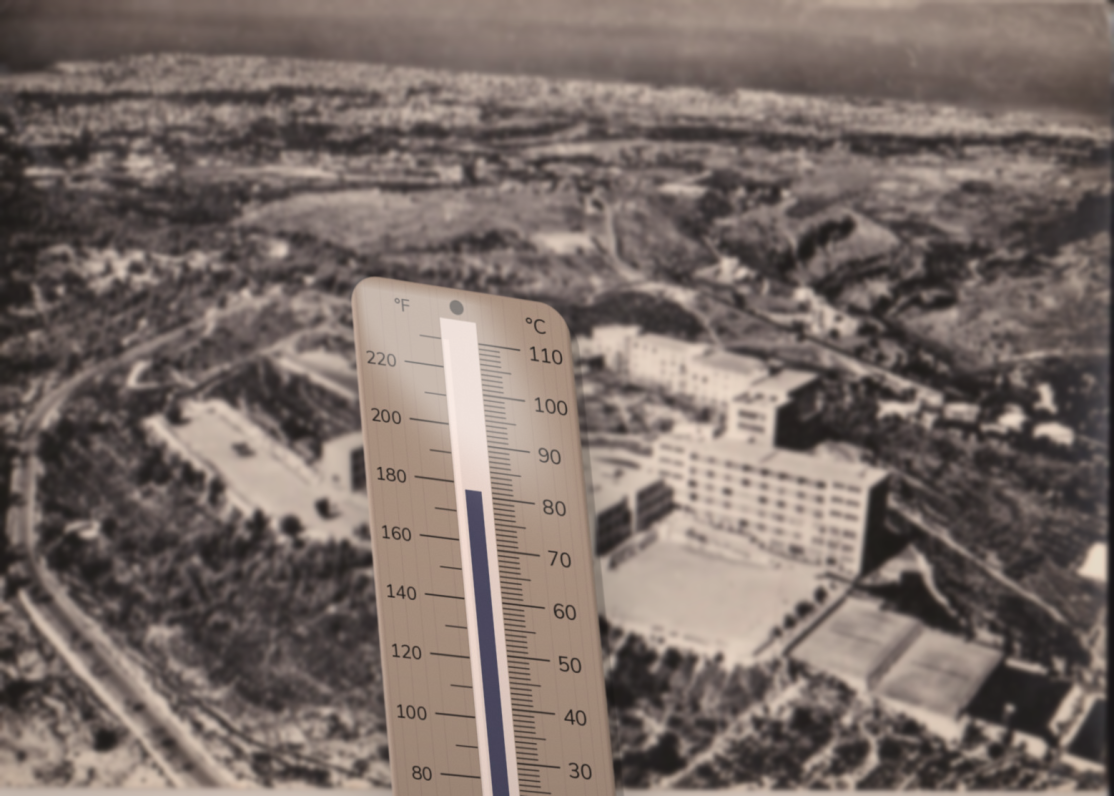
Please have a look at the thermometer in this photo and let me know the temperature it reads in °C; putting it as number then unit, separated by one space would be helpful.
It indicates 81 °C
